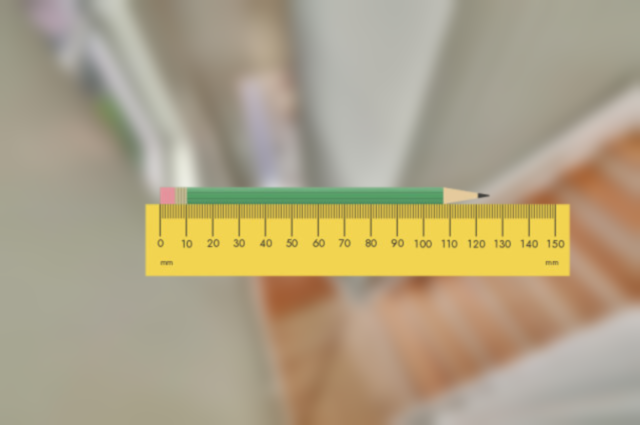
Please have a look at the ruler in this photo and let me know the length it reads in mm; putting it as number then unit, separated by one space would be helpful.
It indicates 125 mm
